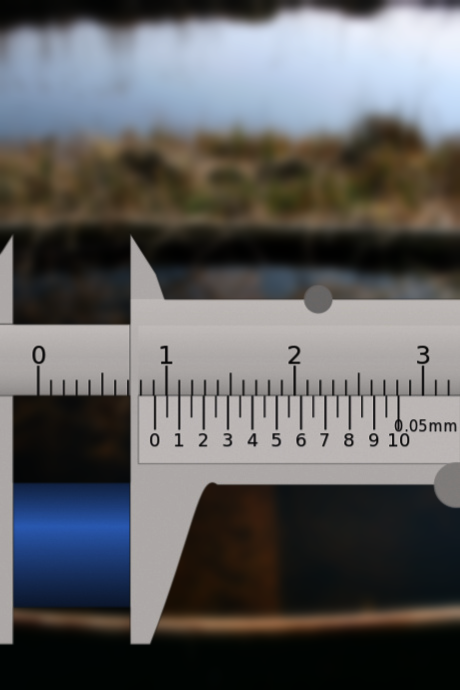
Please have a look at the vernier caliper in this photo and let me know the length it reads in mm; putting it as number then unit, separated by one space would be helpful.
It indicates 9.1 mm
